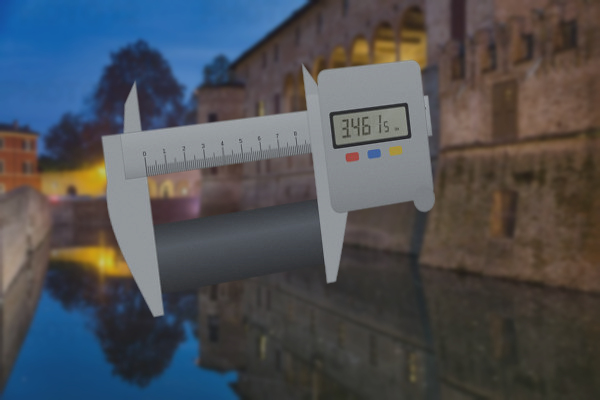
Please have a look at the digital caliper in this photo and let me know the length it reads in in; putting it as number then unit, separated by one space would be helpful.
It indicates 3.4615 in
